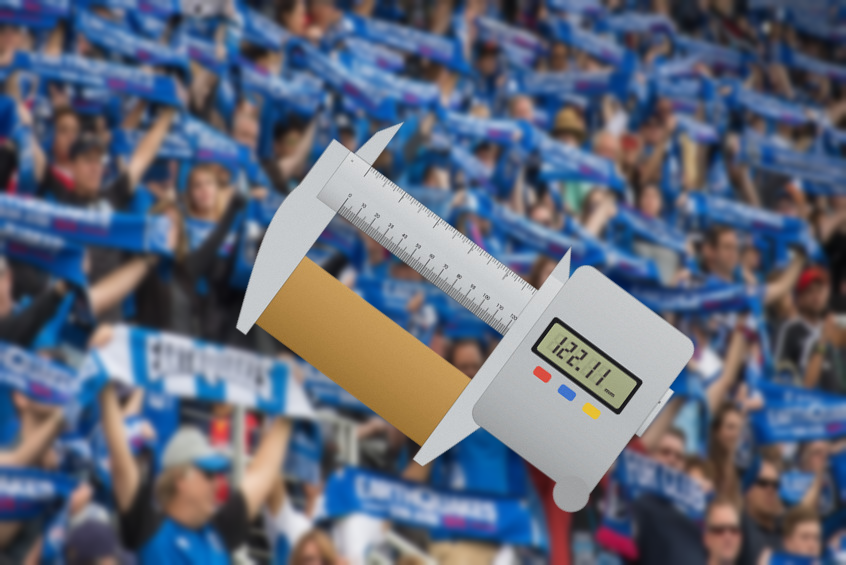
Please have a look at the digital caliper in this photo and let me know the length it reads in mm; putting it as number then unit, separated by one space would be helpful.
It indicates 122.11 mm
